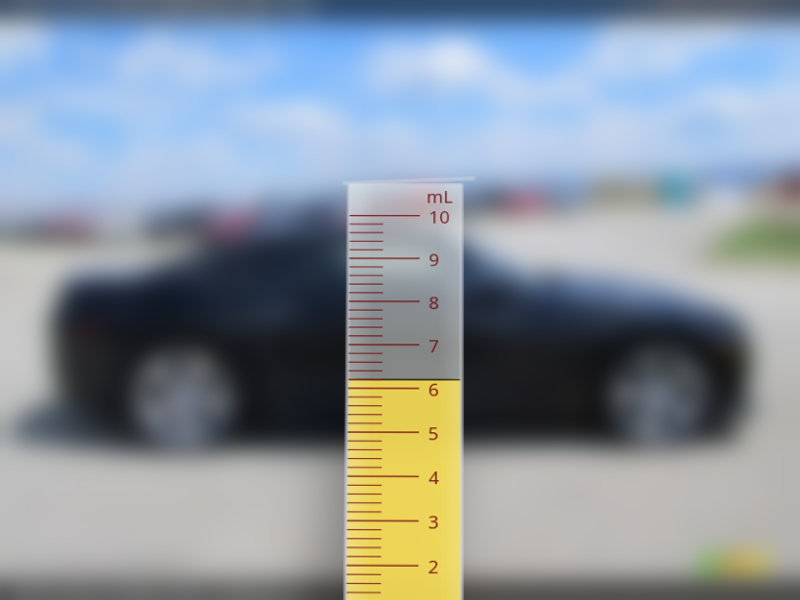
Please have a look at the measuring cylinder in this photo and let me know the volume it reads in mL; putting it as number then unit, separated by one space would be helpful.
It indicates 6.2 mL
